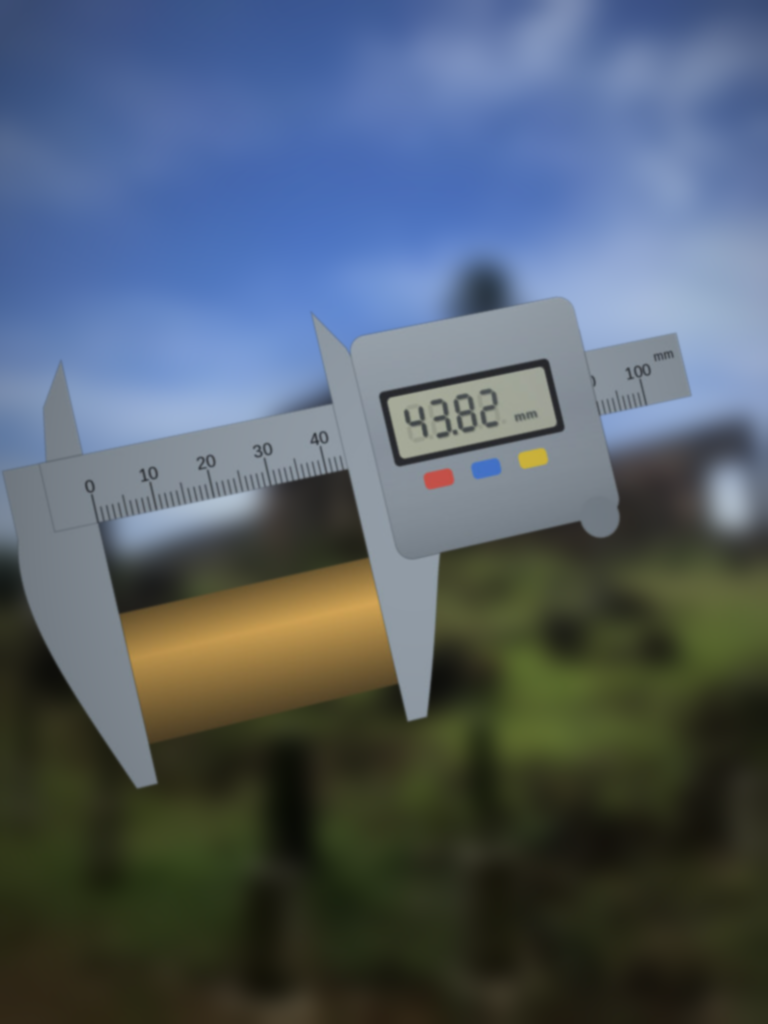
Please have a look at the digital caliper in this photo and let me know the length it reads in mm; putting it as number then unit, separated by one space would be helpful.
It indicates 43.82 mm
